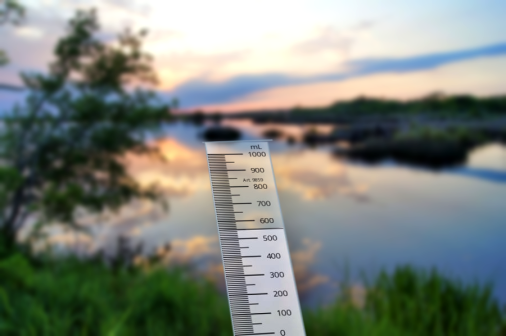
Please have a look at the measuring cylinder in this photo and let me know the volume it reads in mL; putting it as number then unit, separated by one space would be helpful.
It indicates 550 mL
